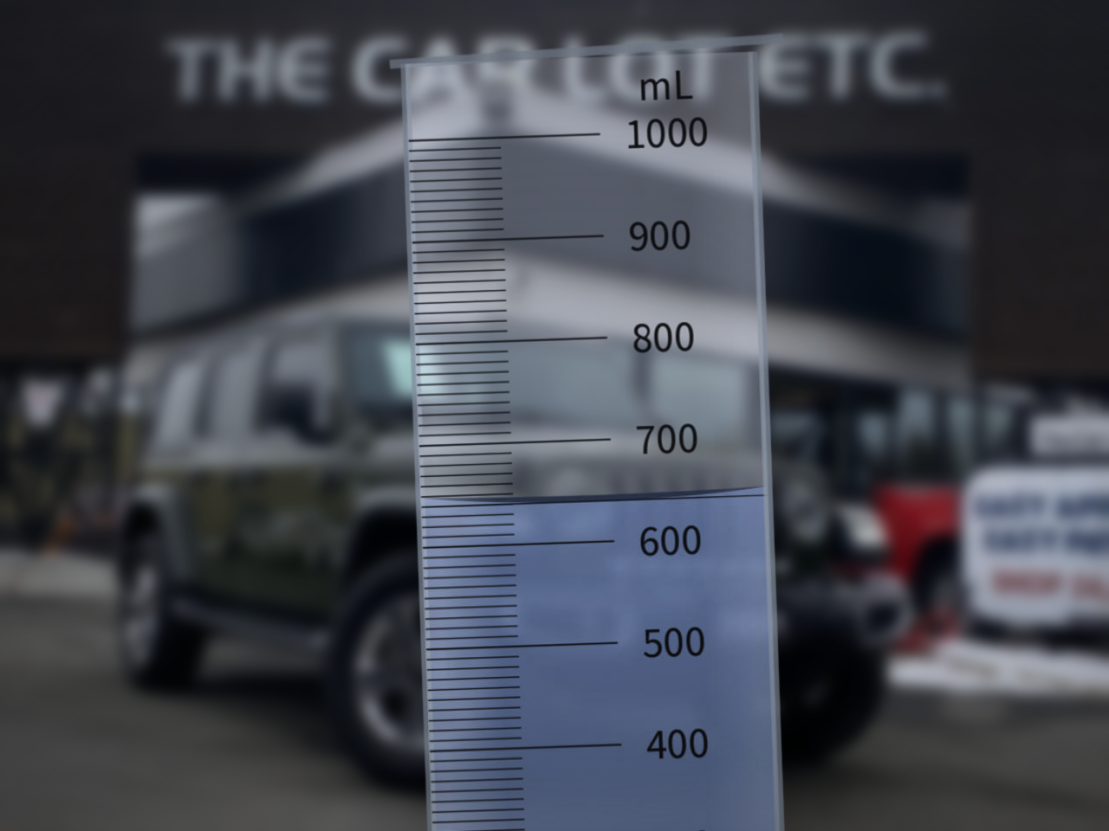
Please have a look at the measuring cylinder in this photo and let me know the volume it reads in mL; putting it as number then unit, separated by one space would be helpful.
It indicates 640 mL
